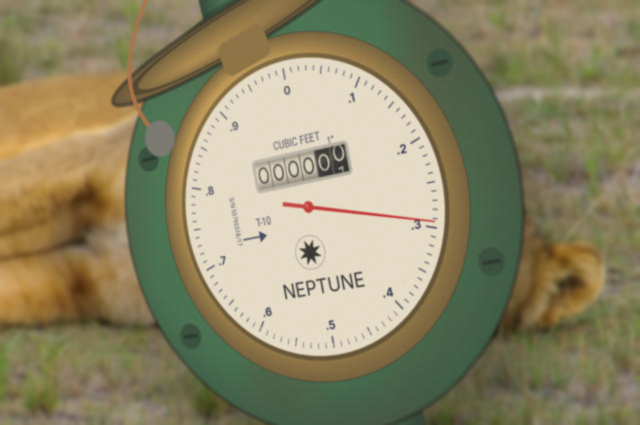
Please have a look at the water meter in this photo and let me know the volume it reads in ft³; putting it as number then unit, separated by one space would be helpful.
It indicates 0.29 ft³
